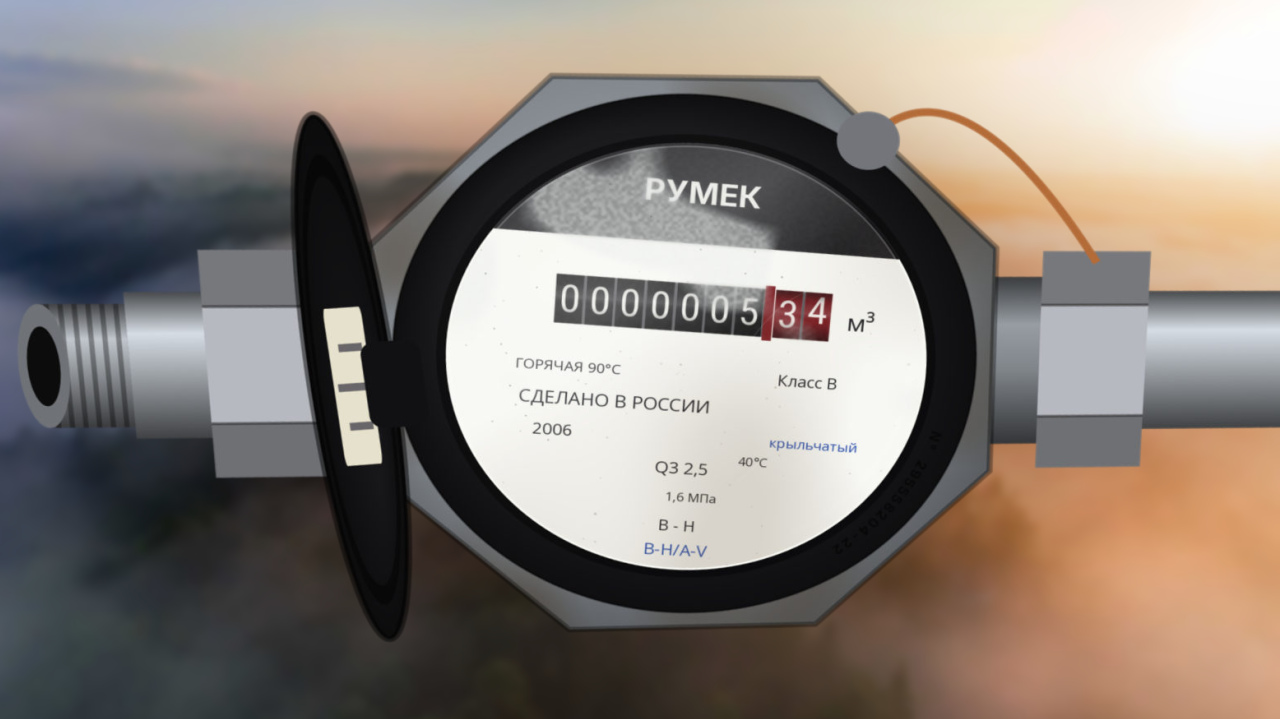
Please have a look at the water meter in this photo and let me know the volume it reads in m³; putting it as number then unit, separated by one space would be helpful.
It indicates 5.34 m³
